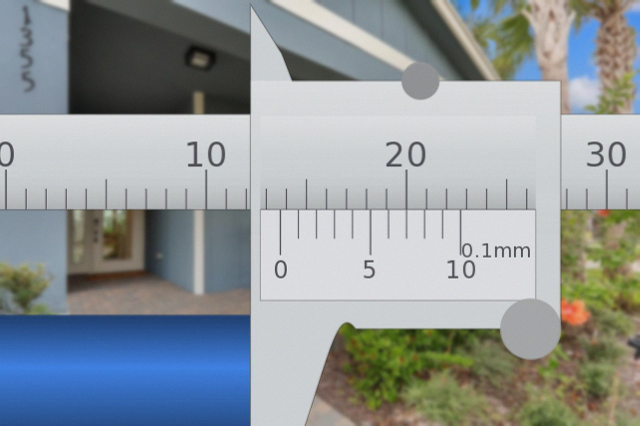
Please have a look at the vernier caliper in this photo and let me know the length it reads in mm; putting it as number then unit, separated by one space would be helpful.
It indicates 13.7 mm
